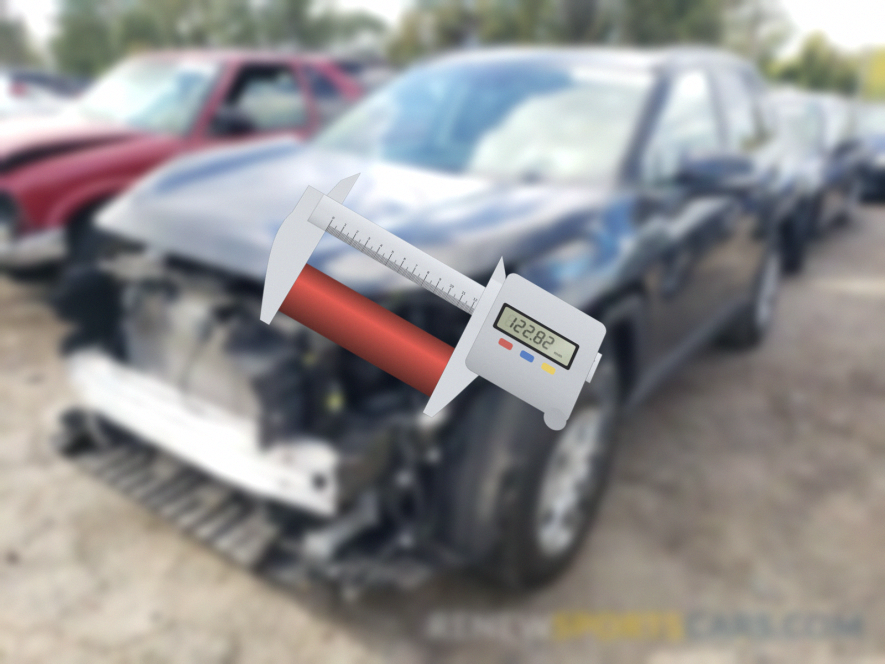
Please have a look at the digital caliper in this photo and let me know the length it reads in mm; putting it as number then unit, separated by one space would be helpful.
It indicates 122.82 mm
